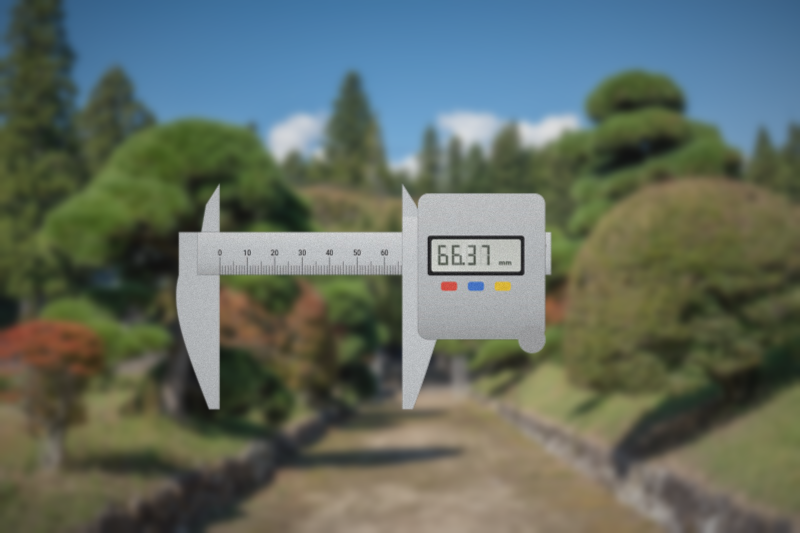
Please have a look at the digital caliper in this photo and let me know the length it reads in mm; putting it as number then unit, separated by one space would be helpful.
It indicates 66.37 mm
